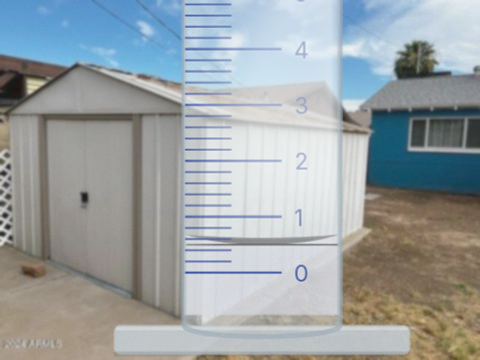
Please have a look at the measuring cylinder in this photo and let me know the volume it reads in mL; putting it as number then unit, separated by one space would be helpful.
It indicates 0.5 mL
